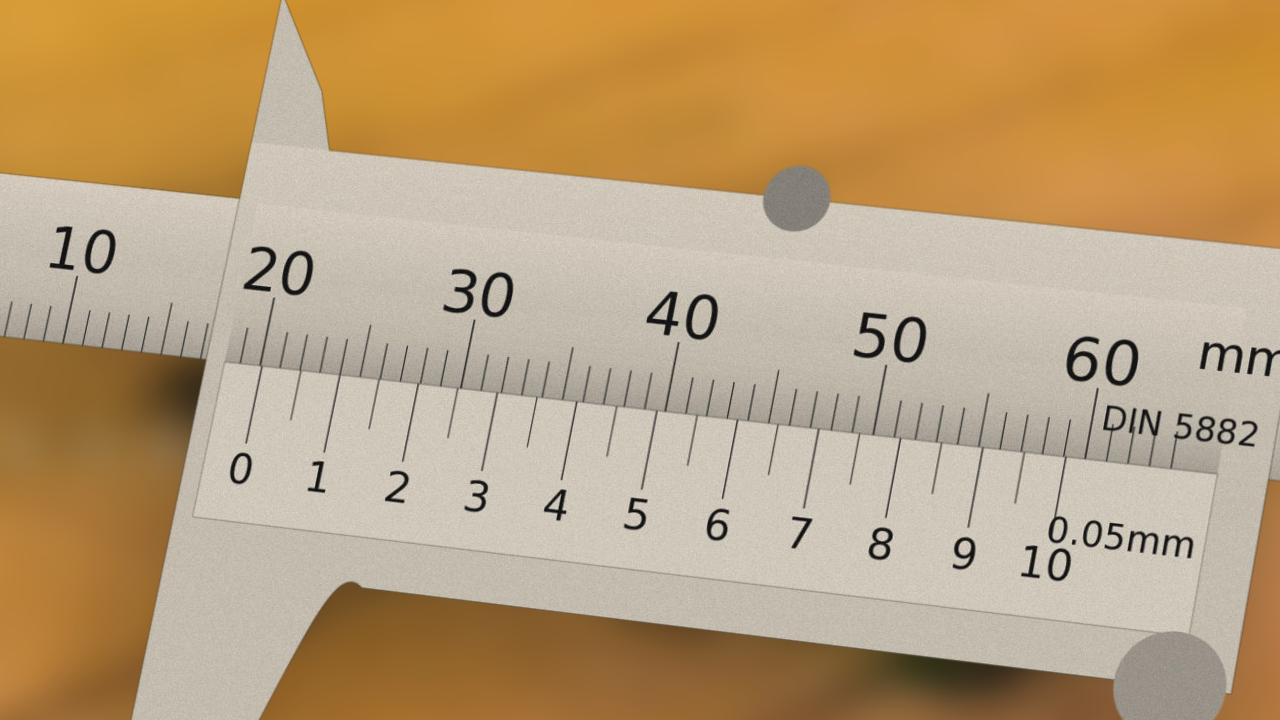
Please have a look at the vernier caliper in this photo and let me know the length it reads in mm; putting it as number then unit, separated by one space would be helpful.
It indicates 20.1 mm
